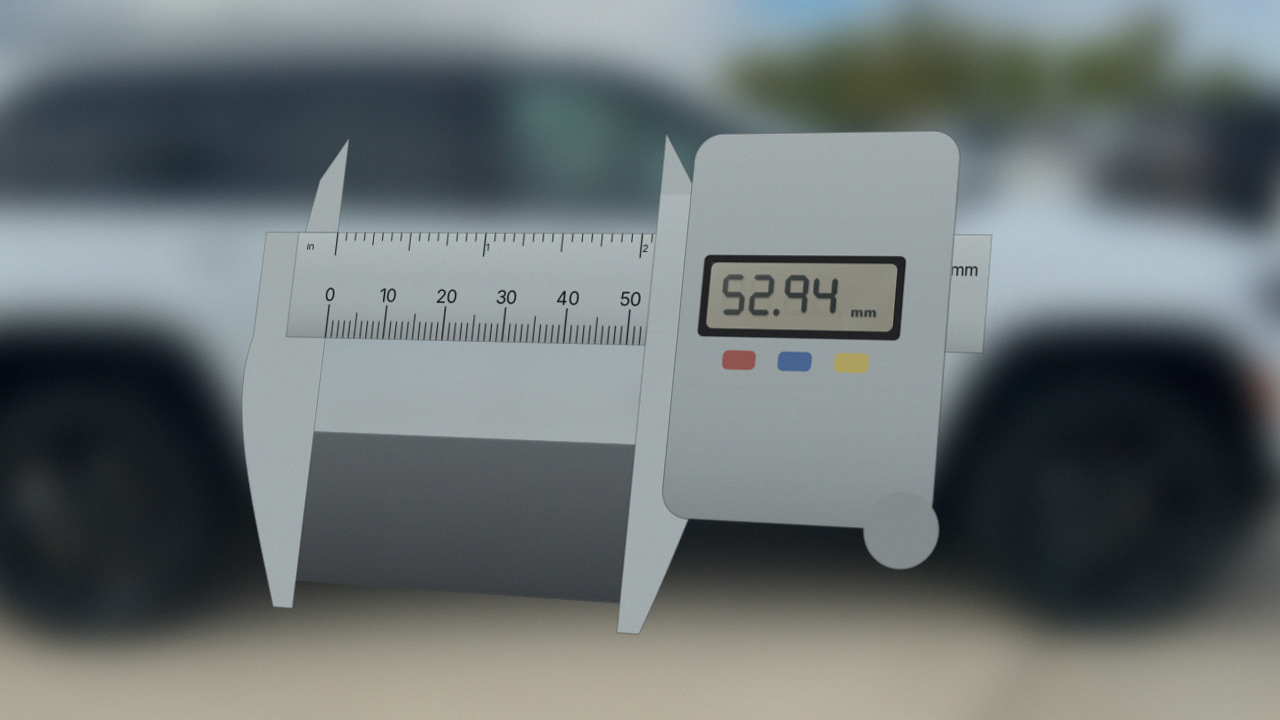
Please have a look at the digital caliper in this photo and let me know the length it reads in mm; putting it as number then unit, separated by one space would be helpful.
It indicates 52.94 mm
